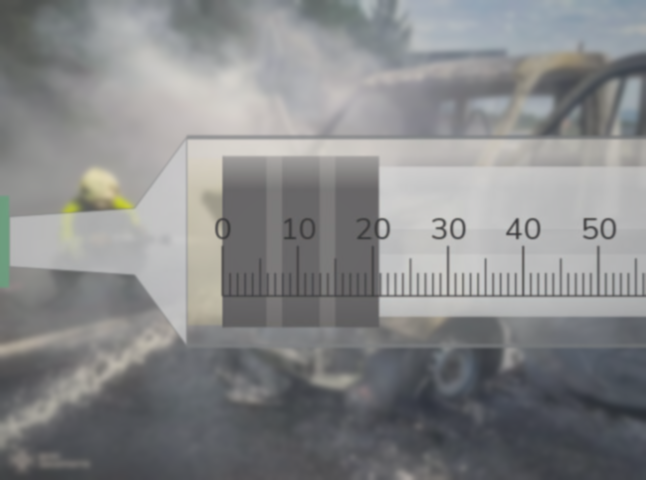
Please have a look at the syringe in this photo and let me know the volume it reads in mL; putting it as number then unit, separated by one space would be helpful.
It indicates 0 mL
